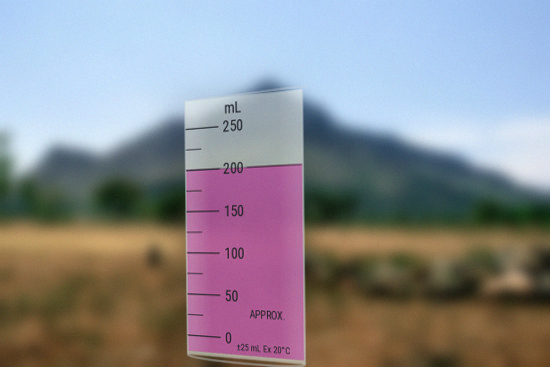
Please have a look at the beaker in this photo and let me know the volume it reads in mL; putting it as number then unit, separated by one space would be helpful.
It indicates 200 mL
